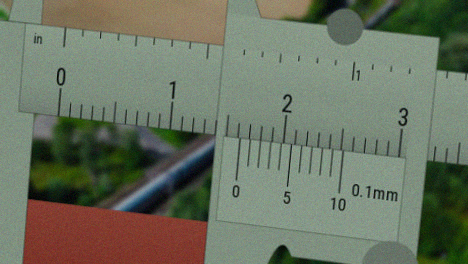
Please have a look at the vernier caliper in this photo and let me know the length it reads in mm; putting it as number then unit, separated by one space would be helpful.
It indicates 16.2 mm
